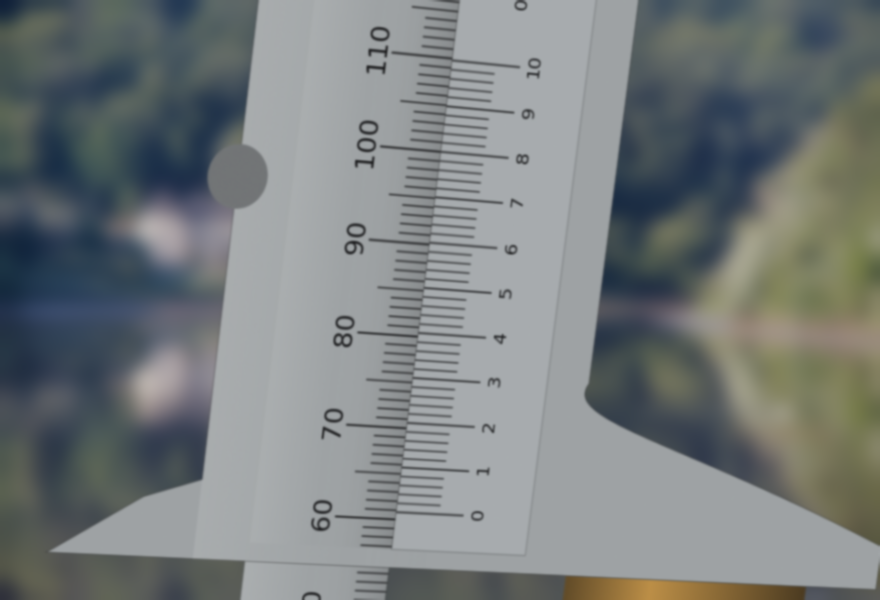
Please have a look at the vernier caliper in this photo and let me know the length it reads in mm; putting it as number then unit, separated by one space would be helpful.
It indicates 60.8 mm
